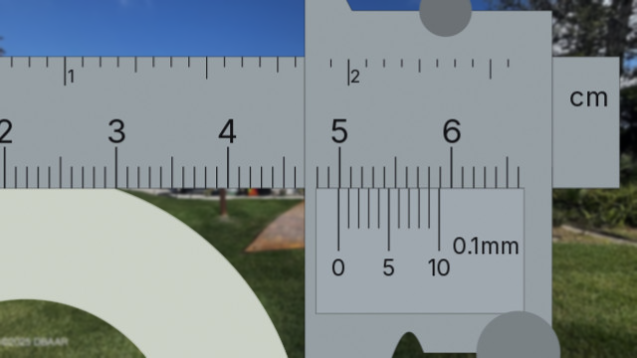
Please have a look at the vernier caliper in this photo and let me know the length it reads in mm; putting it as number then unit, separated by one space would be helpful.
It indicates 49.9 mm
